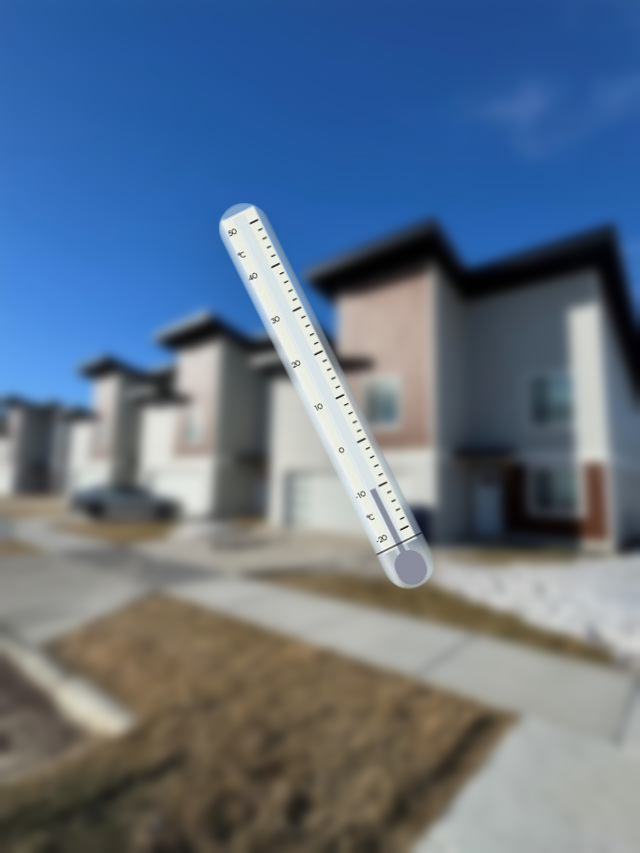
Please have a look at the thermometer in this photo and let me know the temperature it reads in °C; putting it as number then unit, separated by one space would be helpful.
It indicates -10 °C
